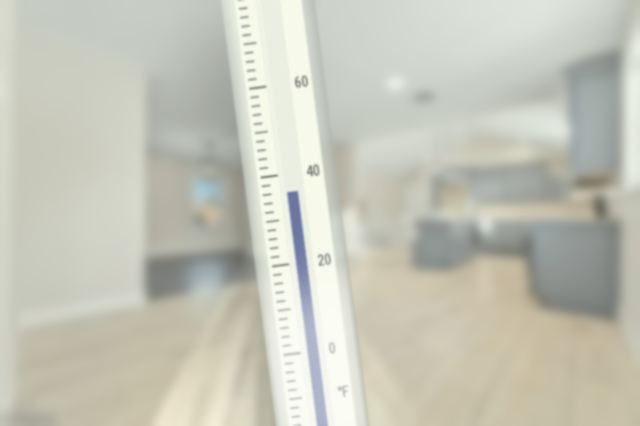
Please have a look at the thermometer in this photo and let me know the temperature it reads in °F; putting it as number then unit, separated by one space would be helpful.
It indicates 36 °F
